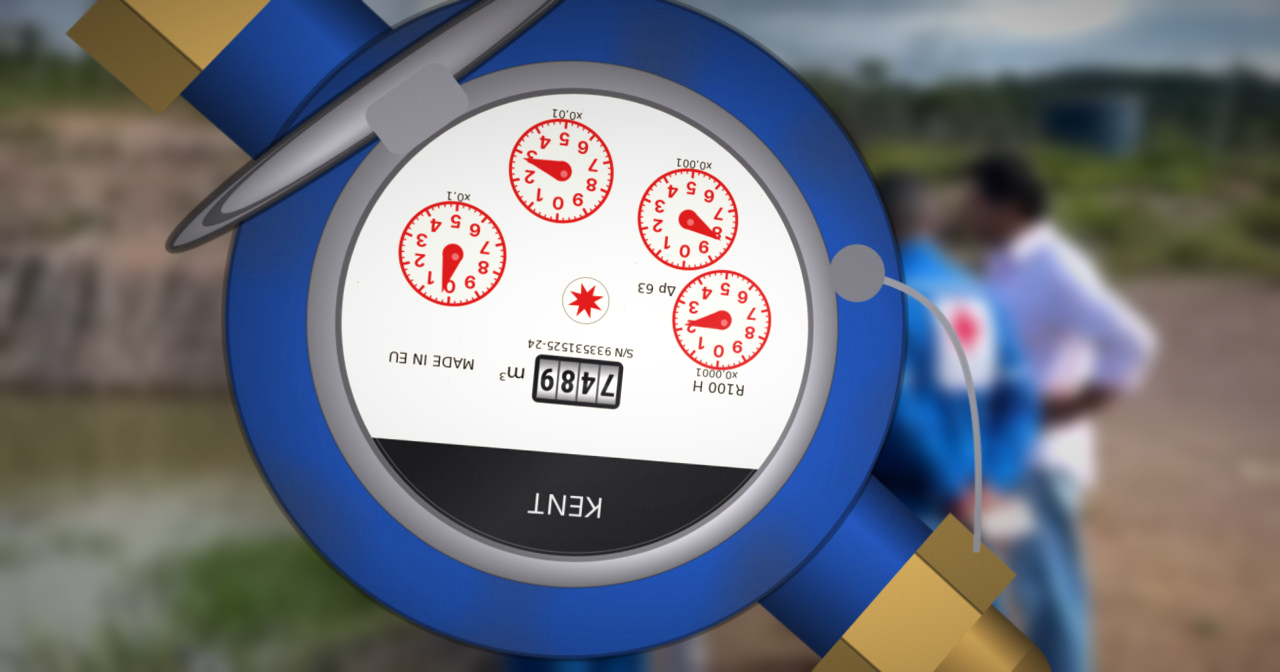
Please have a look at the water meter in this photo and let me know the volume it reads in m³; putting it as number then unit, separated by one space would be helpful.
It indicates 7489.0282 m³
